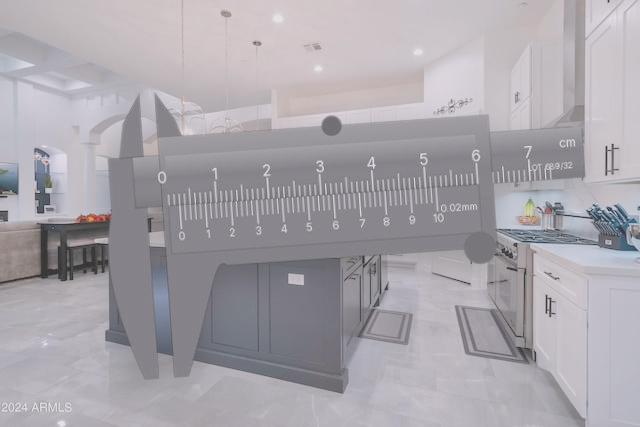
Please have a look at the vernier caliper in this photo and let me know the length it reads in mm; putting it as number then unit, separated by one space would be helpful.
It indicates 3.0 mm
